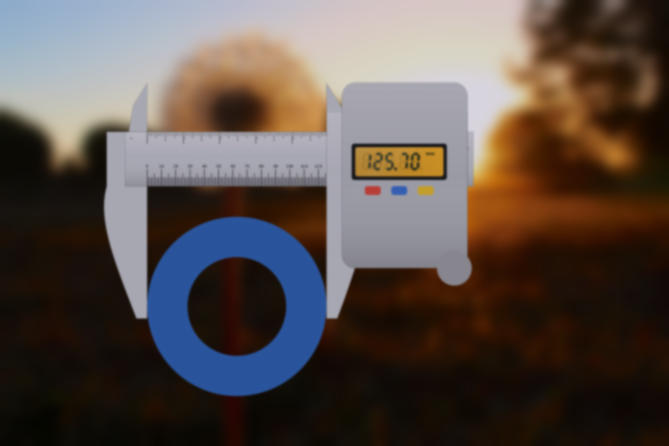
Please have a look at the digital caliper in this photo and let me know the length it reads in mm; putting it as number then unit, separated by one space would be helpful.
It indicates 125.70 mm
